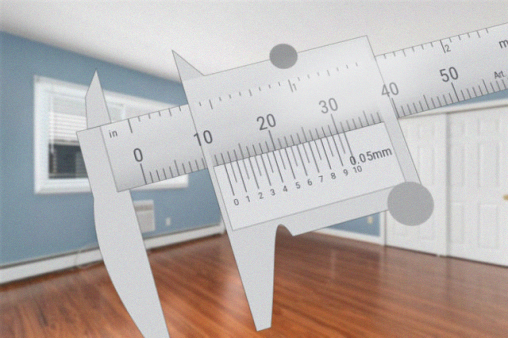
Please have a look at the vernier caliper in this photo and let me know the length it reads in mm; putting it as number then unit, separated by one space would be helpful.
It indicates 12.0 mm
